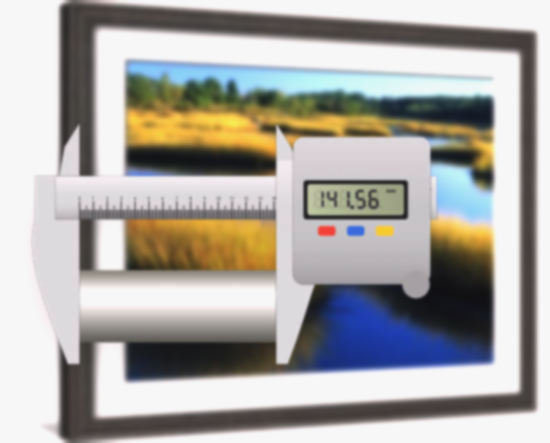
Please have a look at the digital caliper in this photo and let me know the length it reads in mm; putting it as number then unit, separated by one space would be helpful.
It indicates 141.56 mm
